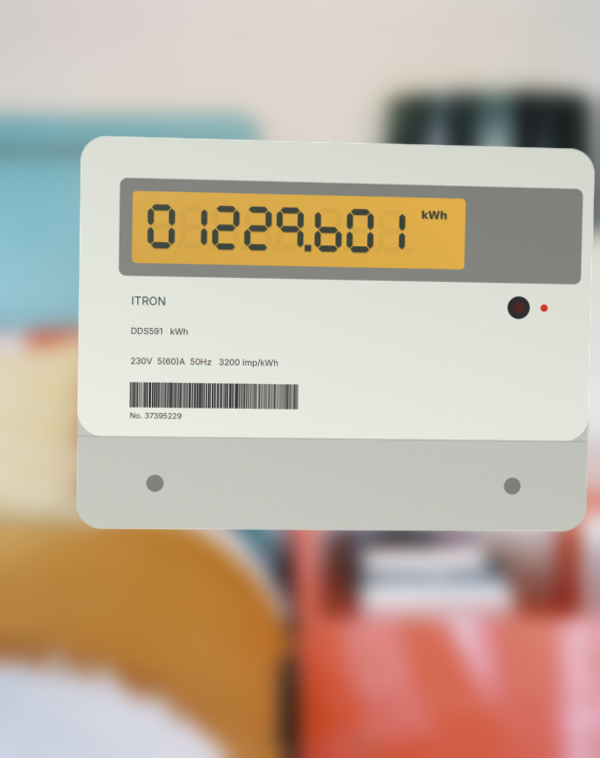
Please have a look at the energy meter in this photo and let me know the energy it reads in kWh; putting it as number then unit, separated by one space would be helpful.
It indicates 1229.601 kWh
